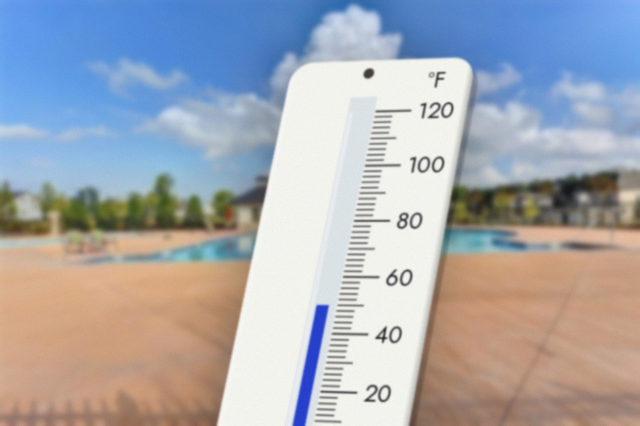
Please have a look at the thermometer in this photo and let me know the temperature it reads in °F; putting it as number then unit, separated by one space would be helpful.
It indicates 50 °F
